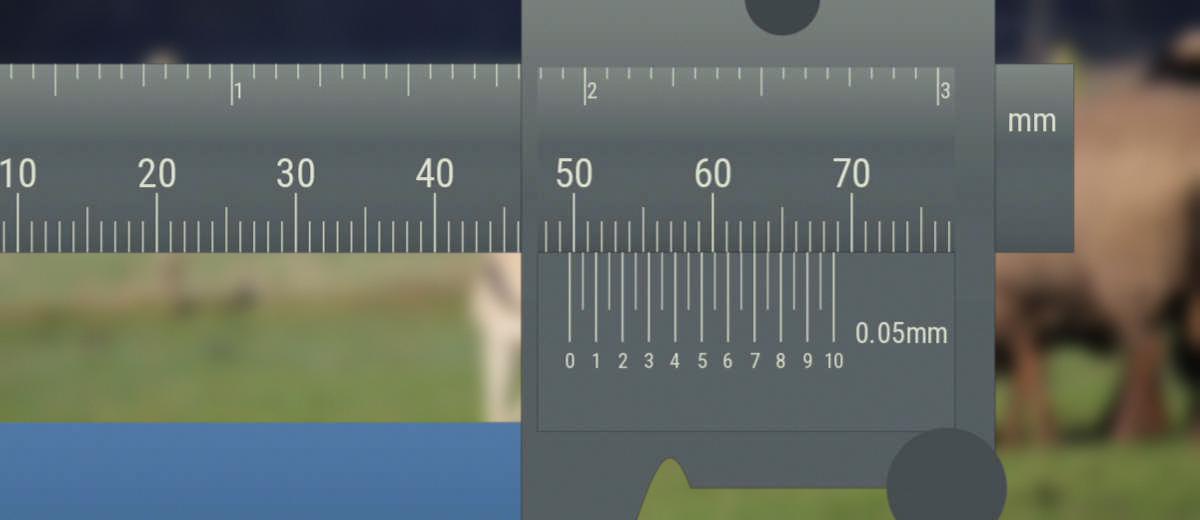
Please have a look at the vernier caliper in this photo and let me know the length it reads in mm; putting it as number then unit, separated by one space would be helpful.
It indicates 49.7 mm
